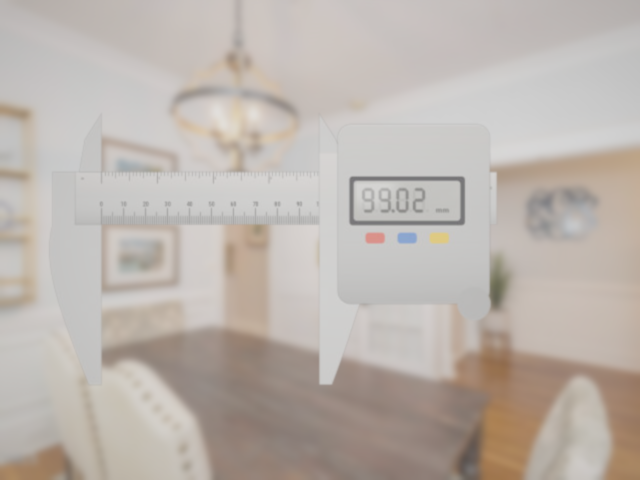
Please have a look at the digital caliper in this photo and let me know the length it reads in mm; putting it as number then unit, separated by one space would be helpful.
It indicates 99.02 mm
